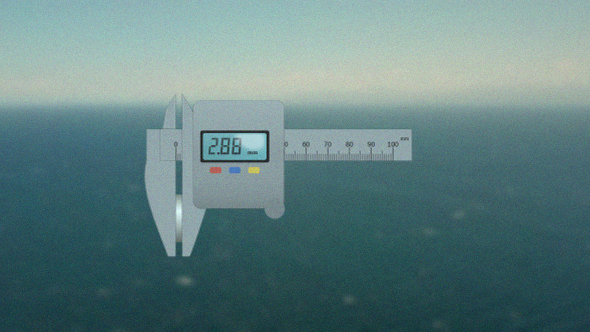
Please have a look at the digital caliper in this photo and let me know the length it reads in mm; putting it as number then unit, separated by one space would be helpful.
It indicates 2.88 mm
